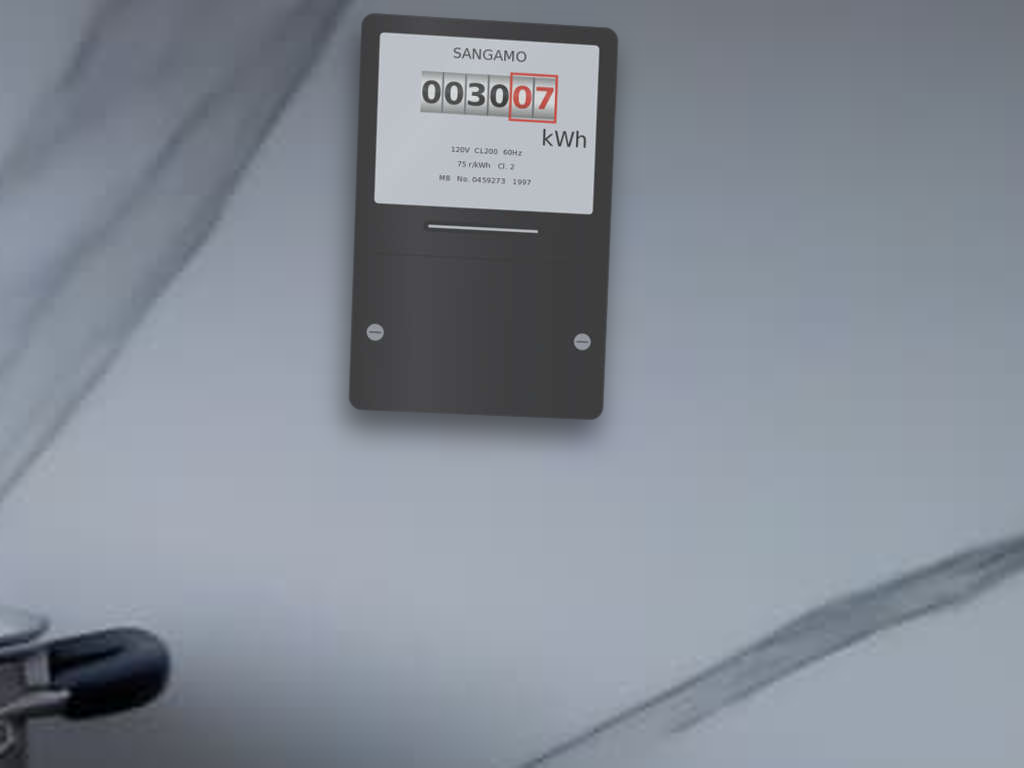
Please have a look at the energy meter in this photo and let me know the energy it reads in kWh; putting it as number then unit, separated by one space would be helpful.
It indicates 30.07 kWh
